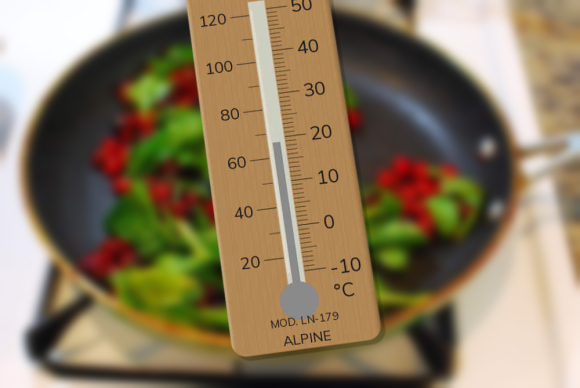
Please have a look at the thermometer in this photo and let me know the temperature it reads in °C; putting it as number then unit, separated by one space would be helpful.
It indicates 19 °C
